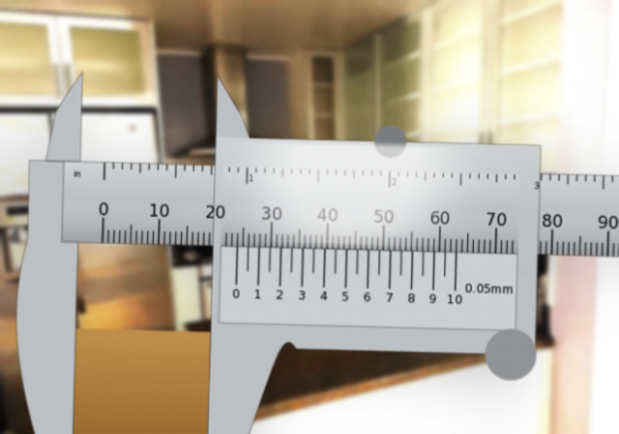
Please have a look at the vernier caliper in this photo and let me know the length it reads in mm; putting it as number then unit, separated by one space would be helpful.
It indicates 24.0 mm
